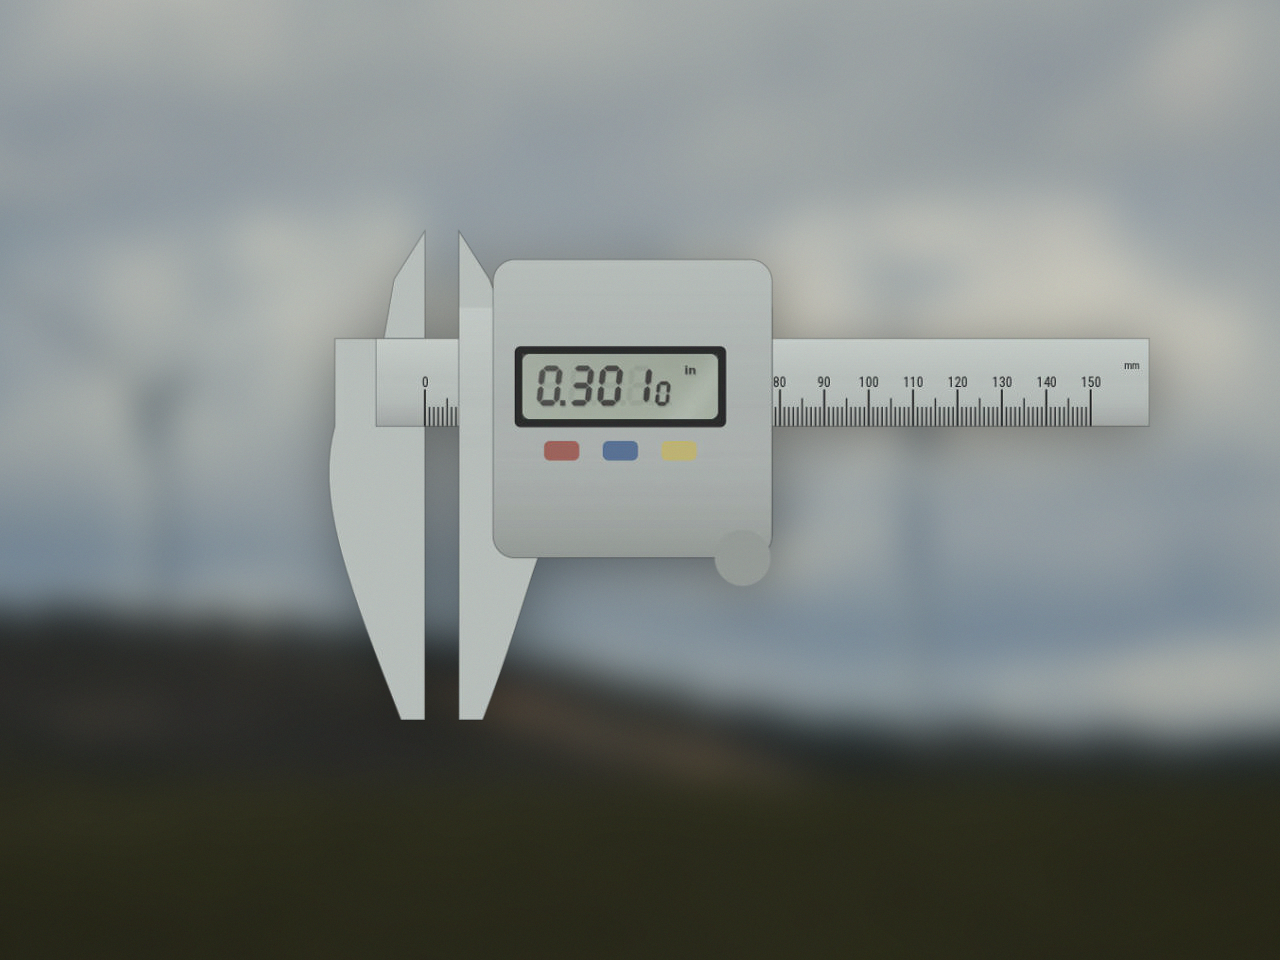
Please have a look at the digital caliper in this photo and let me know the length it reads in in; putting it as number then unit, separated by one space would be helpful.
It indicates 0.3010 in
